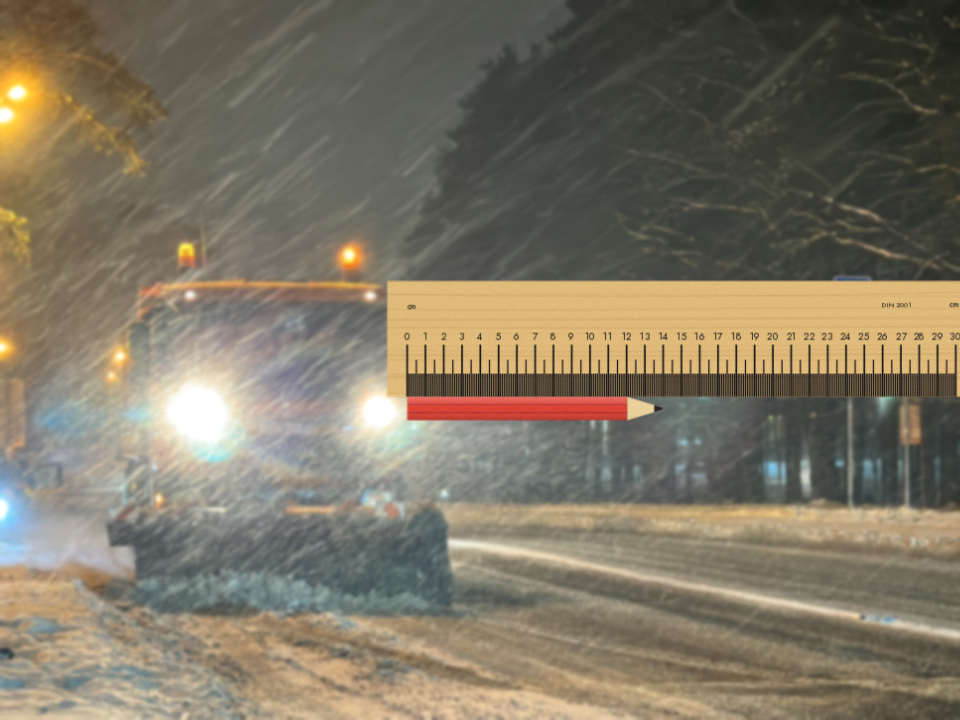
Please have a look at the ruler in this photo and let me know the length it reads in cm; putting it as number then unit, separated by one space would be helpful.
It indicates 14 cm
